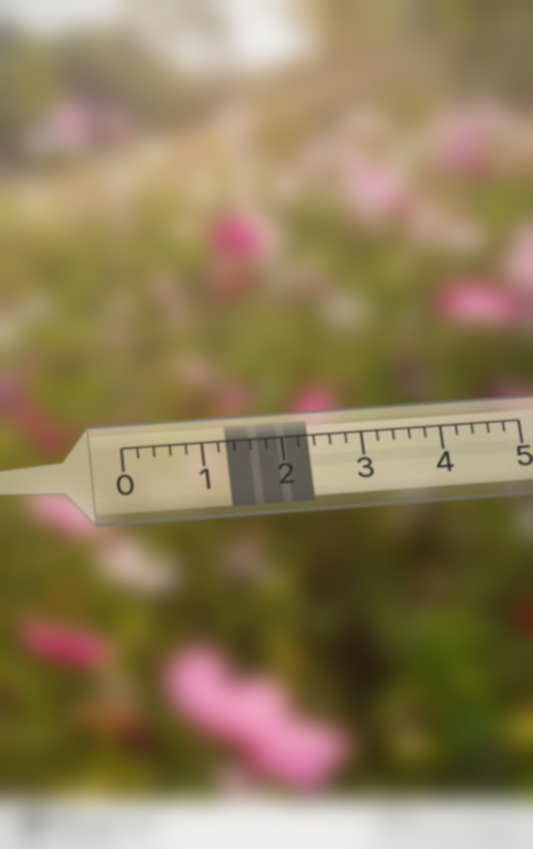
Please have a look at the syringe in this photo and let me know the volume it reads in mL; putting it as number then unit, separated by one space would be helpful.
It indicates 1.3 mL
